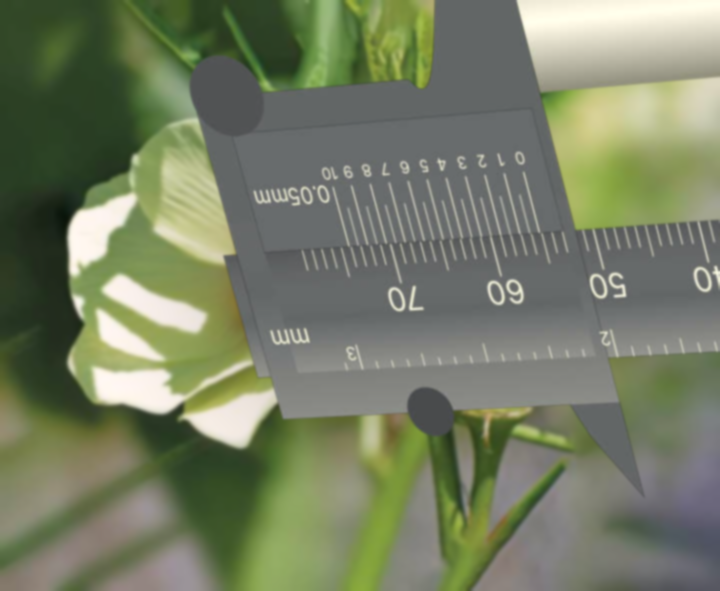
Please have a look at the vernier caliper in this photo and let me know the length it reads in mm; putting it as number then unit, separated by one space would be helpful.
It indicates 55.2 mm
